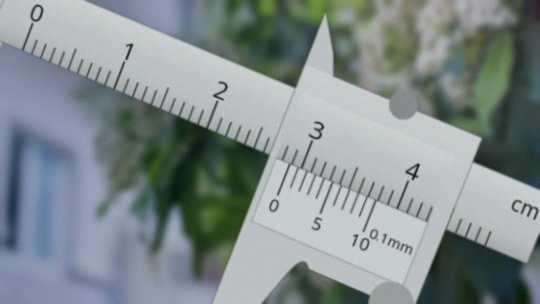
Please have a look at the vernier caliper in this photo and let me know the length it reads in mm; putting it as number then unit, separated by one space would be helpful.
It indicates 28.8 mm
